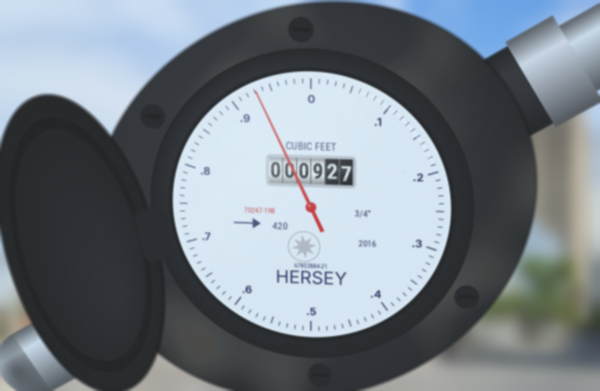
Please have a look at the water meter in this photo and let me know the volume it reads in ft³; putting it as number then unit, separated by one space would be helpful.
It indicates 926.93 ft³
